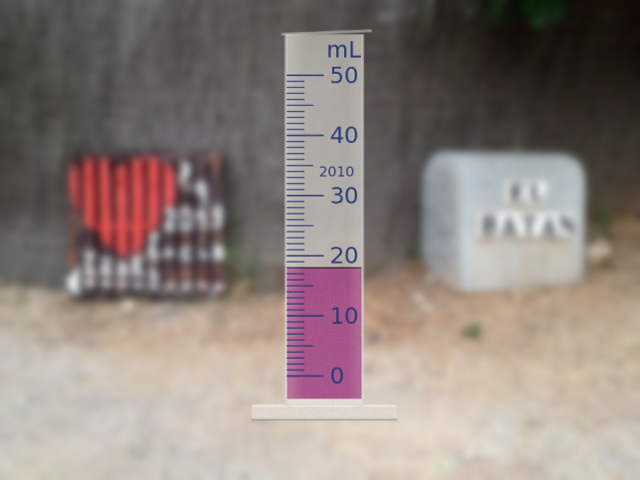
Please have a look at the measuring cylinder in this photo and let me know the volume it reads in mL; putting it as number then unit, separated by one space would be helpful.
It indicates 18 mL
